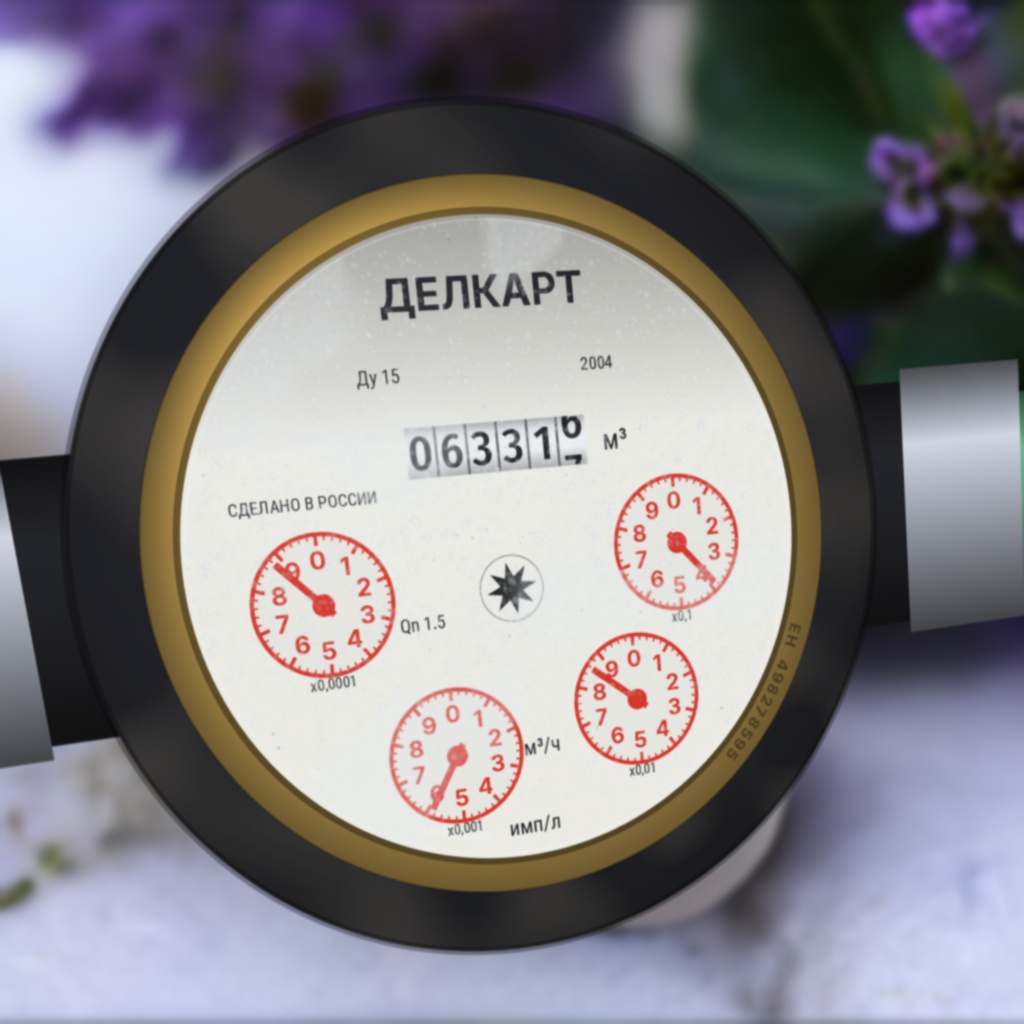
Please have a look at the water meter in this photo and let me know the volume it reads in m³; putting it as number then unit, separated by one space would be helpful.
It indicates 63316.3858 m³
